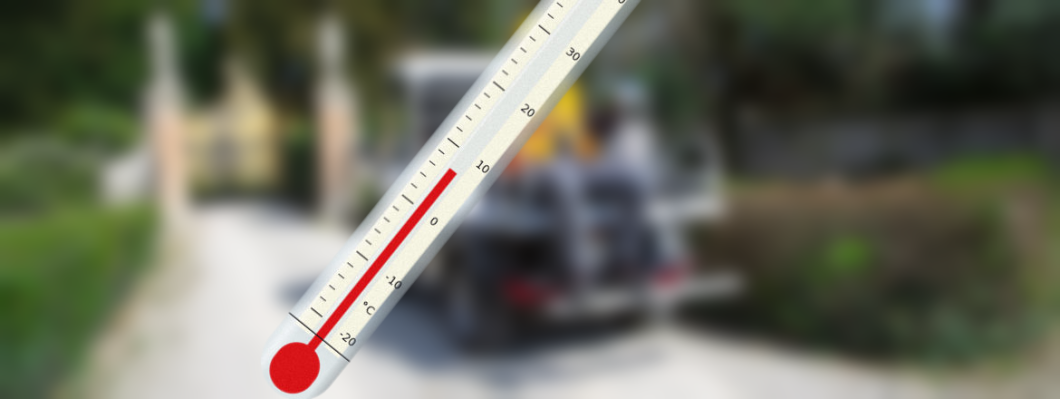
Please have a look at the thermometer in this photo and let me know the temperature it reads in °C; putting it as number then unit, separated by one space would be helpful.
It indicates 7 °C
